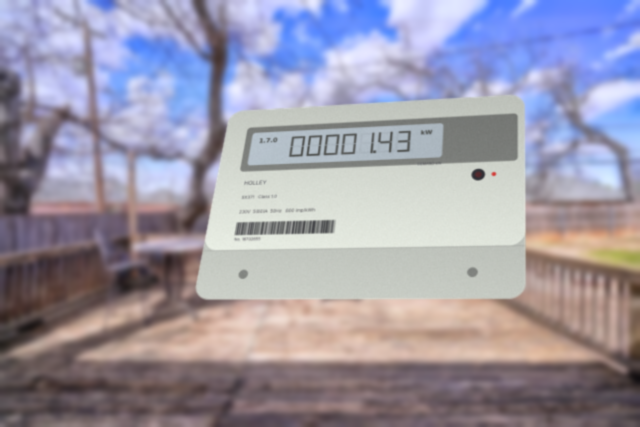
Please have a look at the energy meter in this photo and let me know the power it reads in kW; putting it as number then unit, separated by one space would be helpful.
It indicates 1.43 kW
